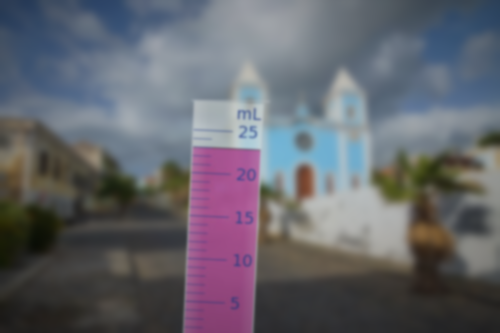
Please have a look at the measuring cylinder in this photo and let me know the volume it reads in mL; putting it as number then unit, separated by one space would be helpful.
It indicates 23 mL
